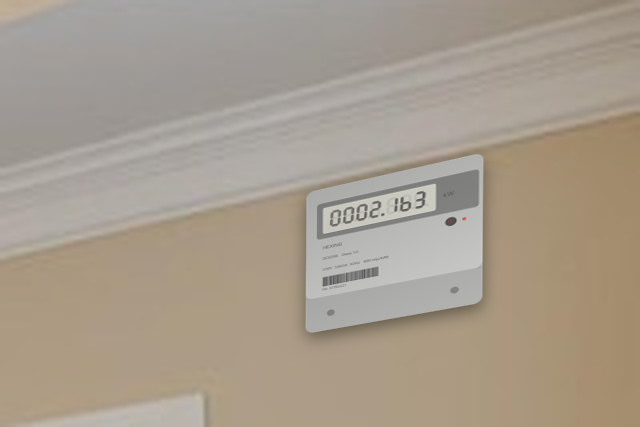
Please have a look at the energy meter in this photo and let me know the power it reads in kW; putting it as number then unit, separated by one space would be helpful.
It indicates 2.163 kW
